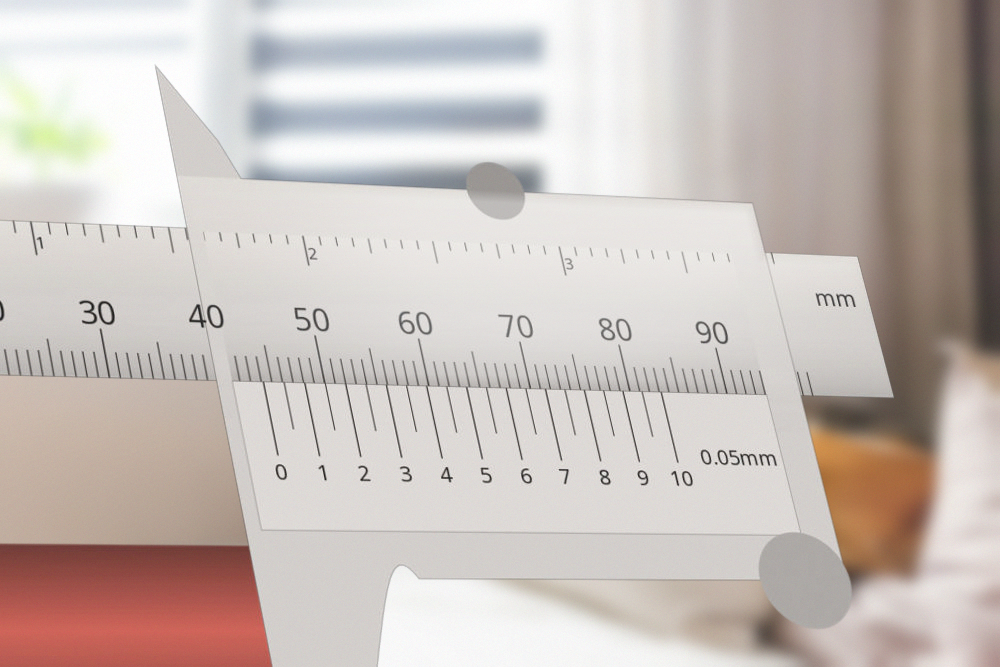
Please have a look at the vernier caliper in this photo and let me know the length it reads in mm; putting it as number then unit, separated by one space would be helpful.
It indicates 44.2 mm
